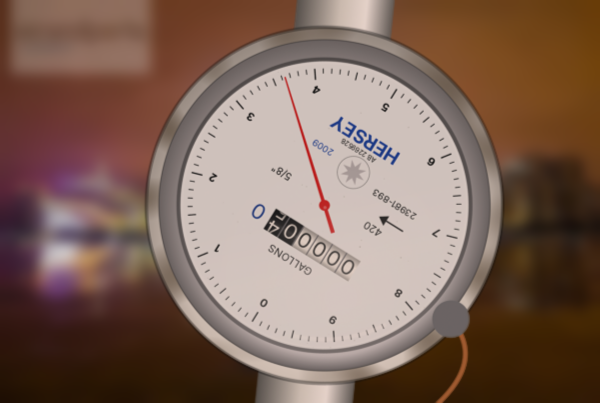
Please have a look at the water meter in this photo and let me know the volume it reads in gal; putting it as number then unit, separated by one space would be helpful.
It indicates 43.6 gal
